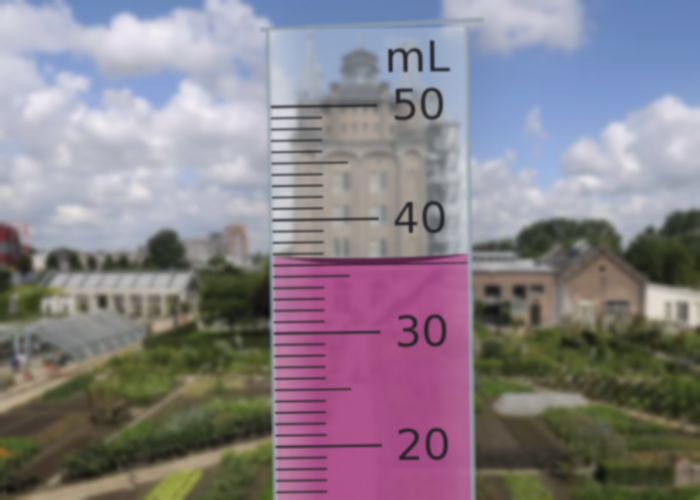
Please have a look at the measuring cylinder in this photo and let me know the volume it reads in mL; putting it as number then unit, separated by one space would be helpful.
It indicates 36 mL
